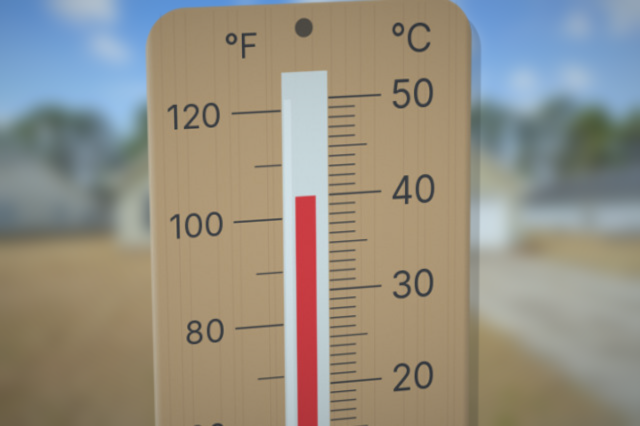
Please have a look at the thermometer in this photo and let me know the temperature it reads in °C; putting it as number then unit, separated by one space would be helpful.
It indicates 40 °C
